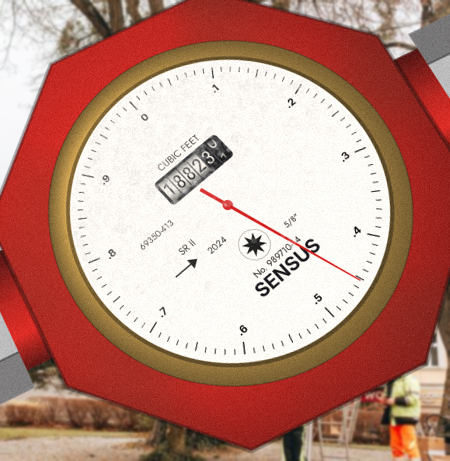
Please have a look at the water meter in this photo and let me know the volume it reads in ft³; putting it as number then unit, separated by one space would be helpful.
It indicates 188230.45 ft³
